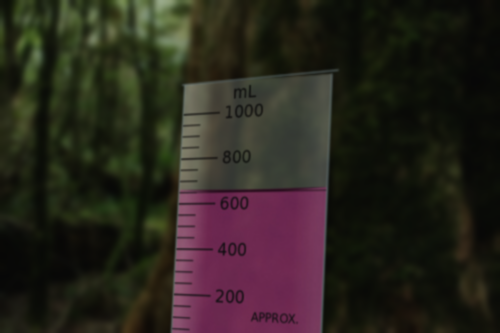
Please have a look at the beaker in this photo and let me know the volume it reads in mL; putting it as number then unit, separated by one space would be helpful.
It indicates 650 mL
